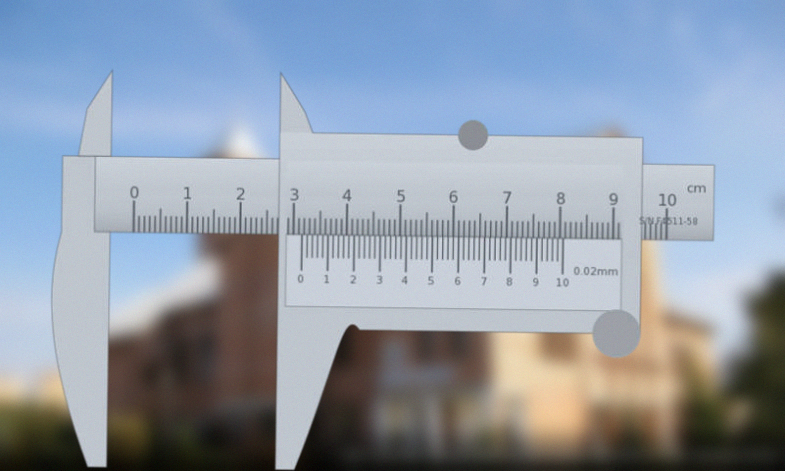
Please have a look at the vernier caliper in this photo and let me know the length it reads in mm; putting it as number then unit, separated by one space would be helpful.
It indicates 31.6 mm
